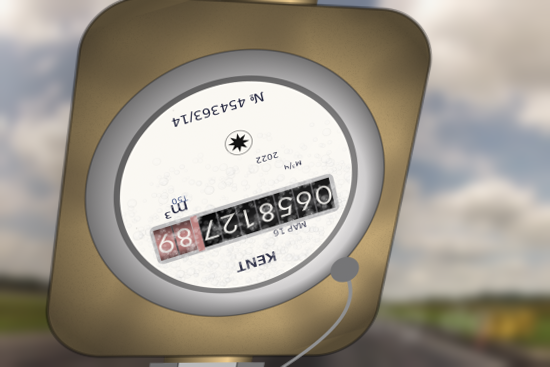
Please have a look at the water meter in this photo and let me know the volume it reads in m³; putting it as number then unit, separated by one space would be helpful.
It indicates 658127.89 m³
